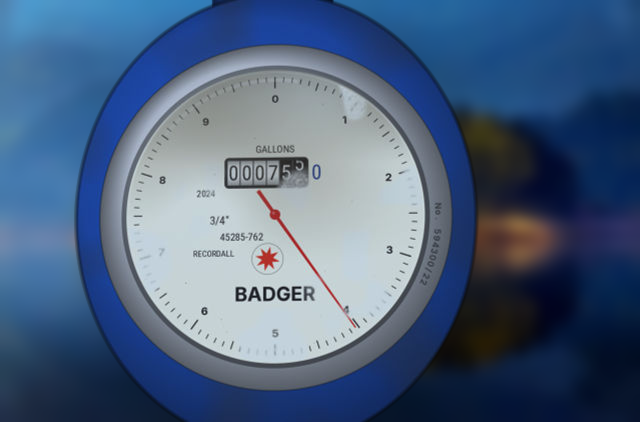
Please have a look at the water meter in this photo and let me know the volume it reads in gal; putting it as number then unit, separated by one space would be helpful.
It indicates 7554.0 gal
